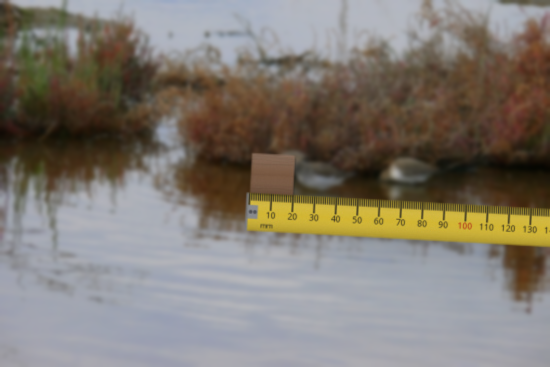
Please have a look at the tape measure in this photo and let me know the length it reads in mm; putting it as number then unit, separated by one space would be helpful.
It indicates 20 mm
